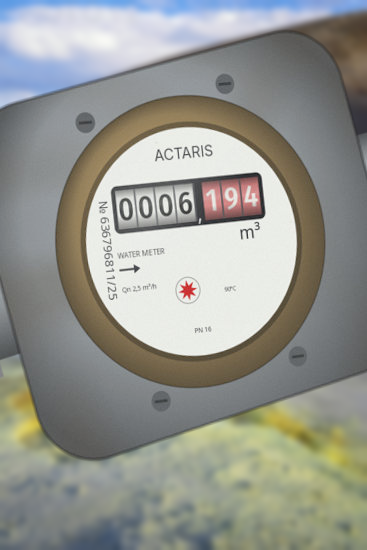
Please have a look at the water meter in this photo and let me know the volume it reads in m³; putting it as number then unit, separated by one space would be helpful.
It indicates 6.194 m³
